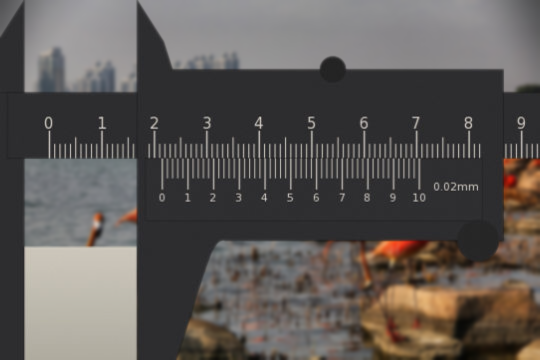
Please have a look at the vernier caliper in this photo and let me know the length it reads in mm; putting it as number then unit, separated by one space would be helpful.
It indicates 21.5 mm
